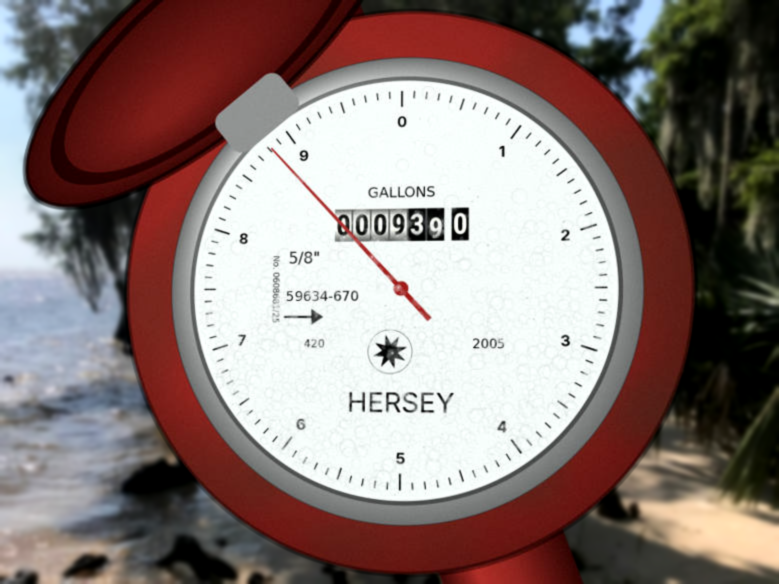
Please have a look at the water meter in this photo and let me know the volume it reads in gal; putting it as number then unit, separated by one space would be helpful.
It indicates 9388.8 gal
